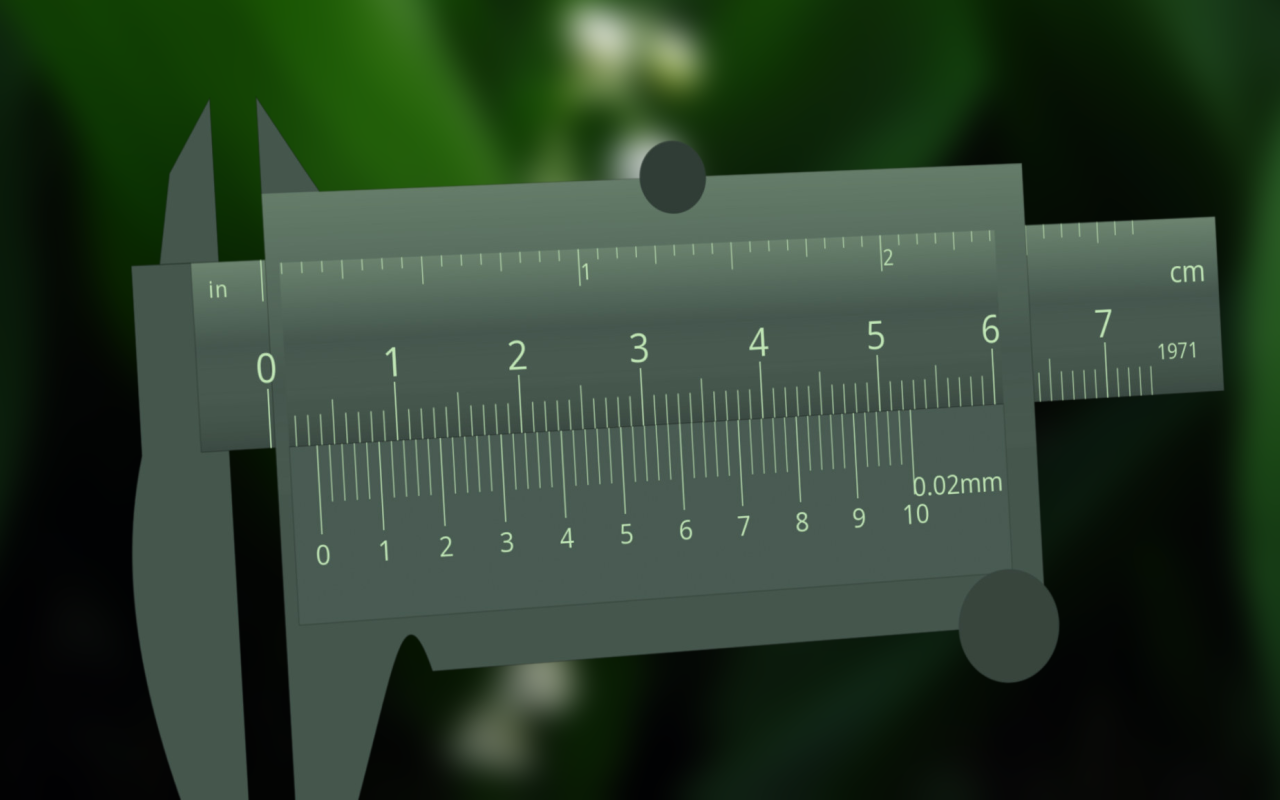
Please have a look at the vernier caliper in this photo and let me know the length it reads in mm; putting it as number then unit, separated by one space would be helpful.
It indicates 3.6 mm
